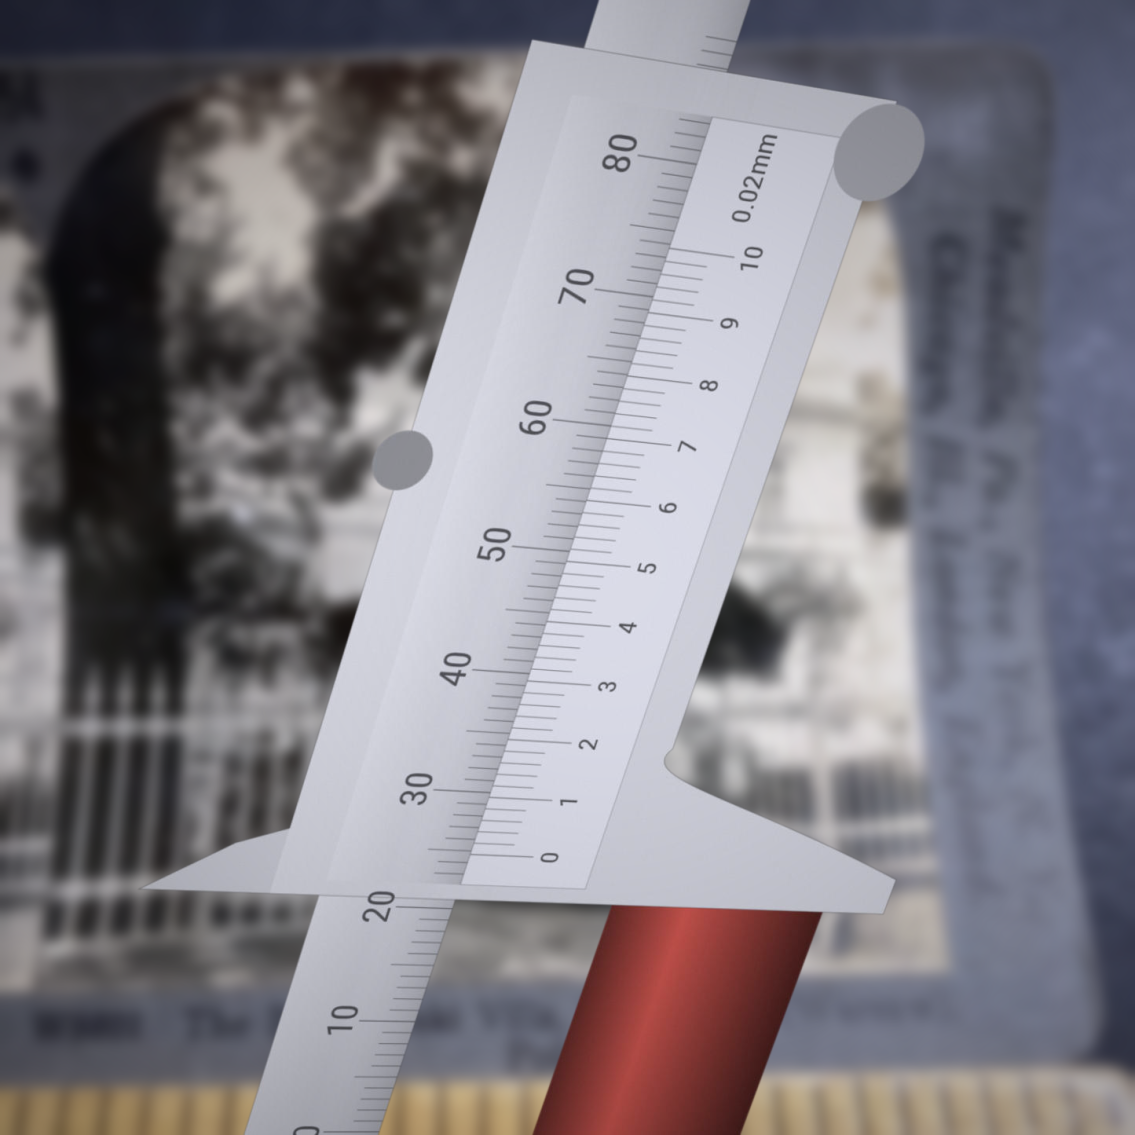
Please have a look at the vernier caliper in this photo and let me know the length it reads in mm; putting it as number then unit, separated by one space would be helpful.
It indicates 24.7 mm
